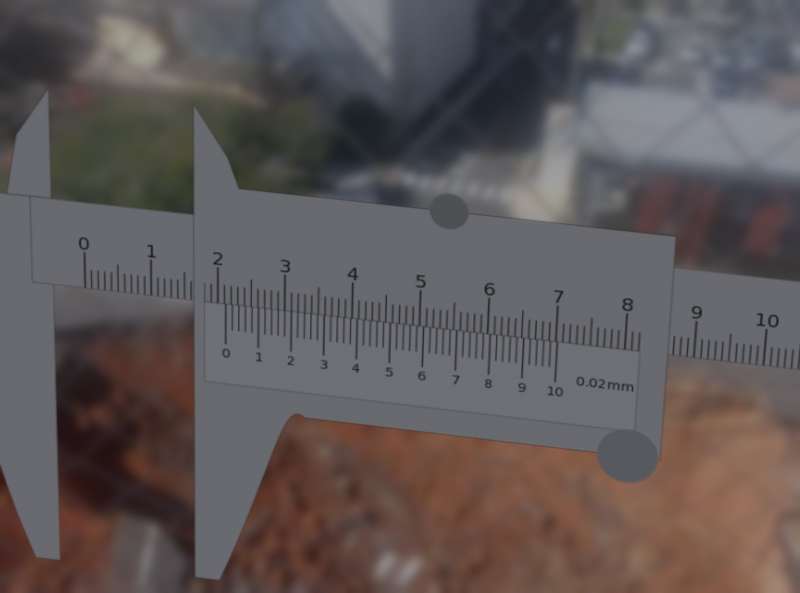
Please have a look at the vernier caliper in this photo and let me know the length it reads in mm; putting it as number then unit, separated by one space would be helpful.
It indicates 21.2 mm
